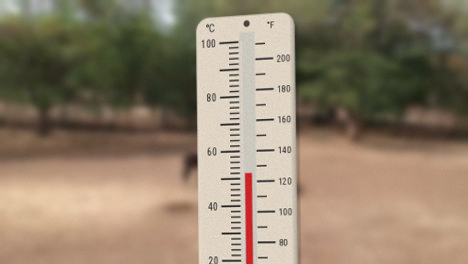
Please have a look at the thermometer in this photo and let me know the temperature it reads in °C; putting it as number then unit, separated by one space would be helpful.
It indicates 52 °C
